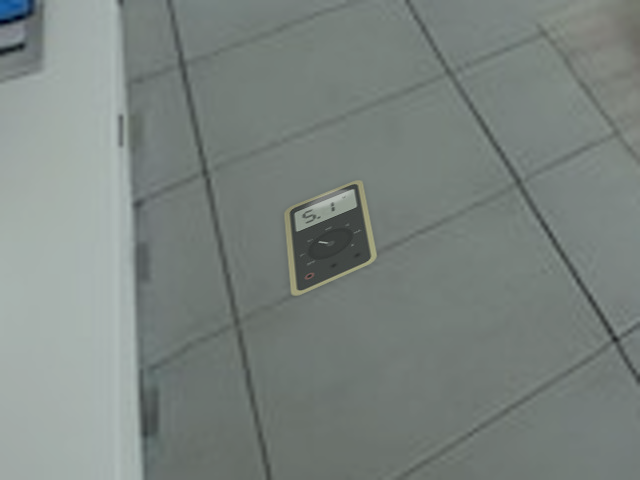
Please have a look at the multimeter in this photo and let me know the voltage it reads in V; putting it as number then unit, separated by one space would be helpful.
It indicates 5.1 V
